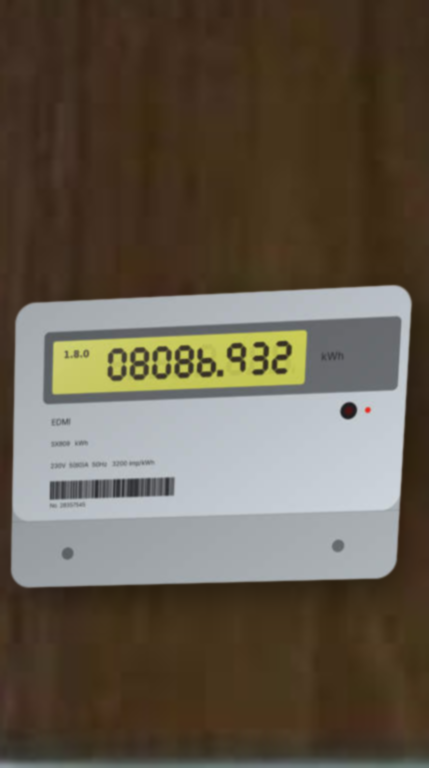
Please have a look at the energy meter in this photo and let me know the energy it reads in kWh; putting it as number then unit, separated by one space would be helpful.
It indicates 8086.932 kWh
